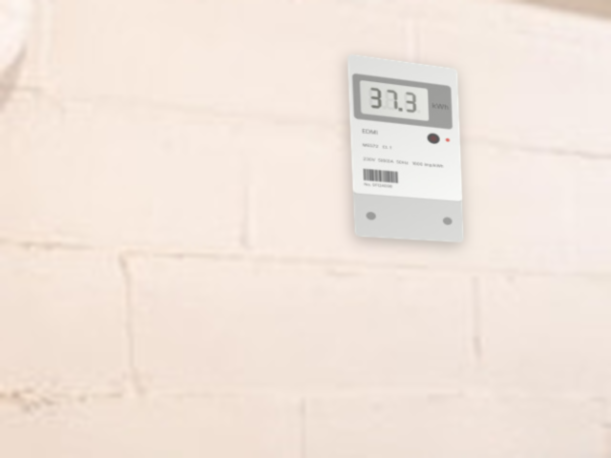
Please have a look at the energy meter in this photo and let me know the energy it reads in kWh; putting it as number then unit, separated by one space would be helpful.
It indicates 37.3 kWh
